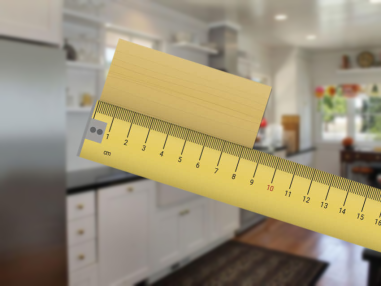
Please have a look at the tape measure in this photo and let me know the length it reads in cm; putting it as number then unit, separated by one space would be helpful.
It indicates 8.5 cm
